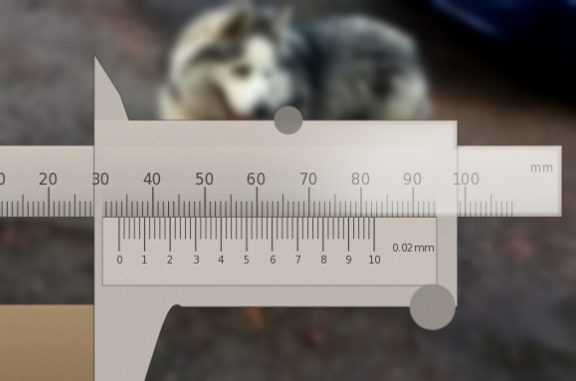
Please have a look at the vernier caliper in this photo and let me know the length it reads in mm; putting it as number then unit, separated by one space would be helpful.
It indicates 33.5 mm
